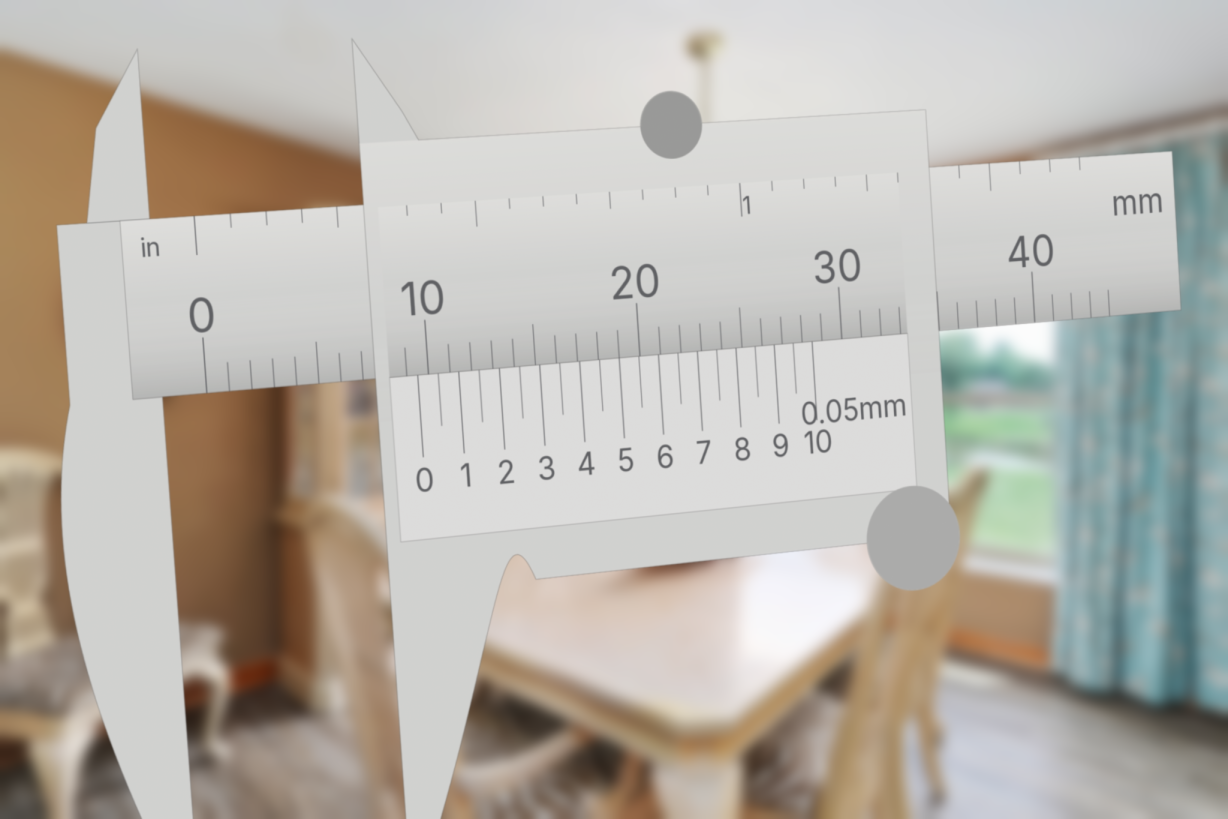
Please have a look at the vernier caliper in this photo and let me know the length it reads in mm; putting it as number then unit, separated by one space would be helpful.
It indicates 9.5 mm
